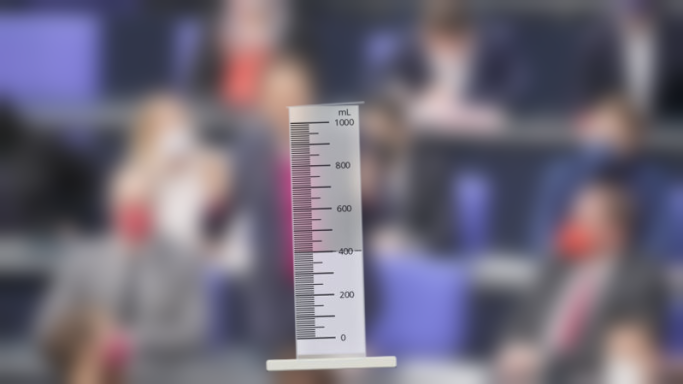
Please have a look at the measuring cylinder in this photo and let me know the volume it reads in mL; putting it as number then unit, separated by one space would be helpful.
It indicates 400 mL
